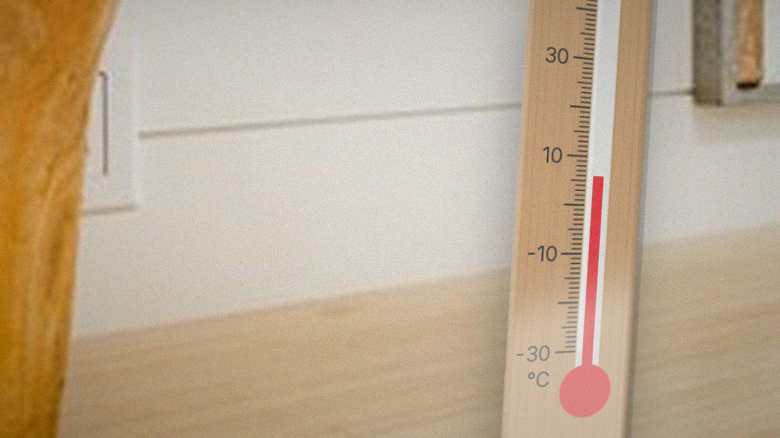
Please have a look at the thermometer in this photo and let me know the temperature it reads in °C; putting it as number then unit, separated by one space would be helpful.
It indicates 6 °C
